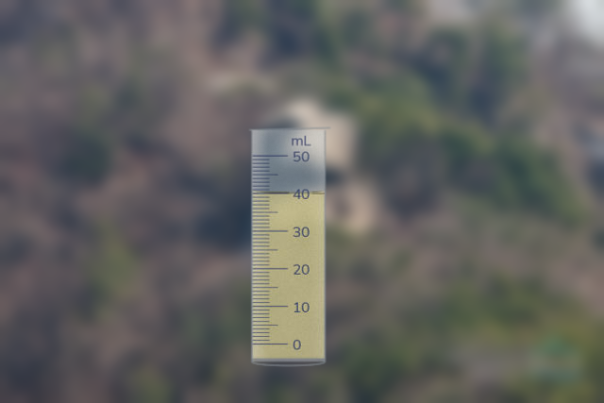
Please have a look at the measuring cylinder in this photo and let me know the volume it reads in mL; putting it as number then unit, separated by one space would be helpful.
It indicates 40 mL
